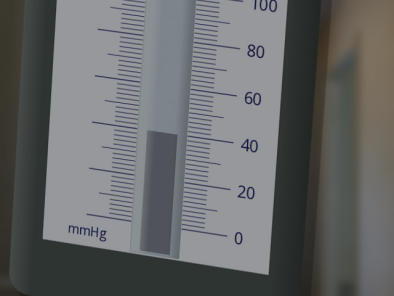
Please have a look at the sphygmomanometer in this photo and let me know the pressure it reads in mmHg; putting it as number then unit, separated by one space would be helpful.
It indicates 40 mmHg
